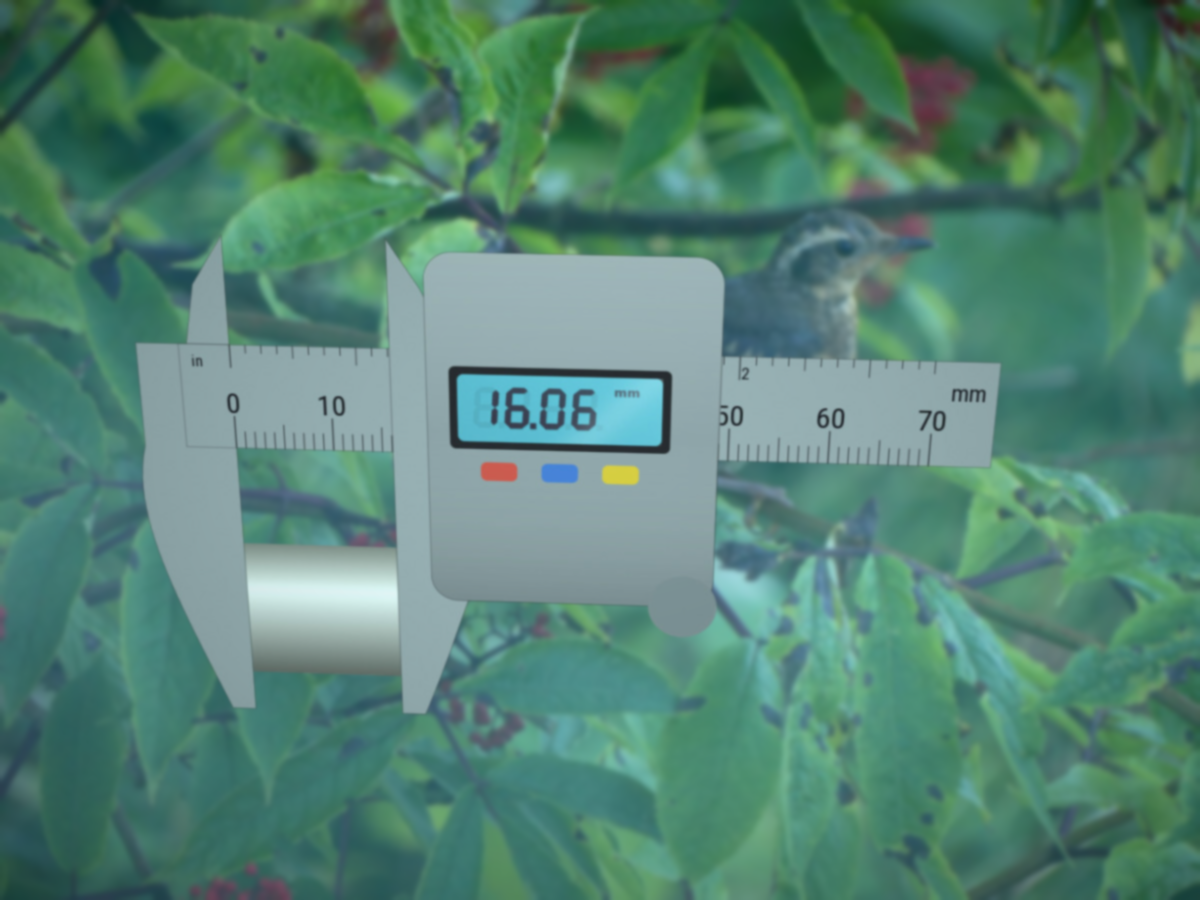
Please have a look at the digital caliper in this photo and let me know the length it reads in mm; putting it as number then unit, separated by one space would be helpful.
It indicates 16.06 mm
